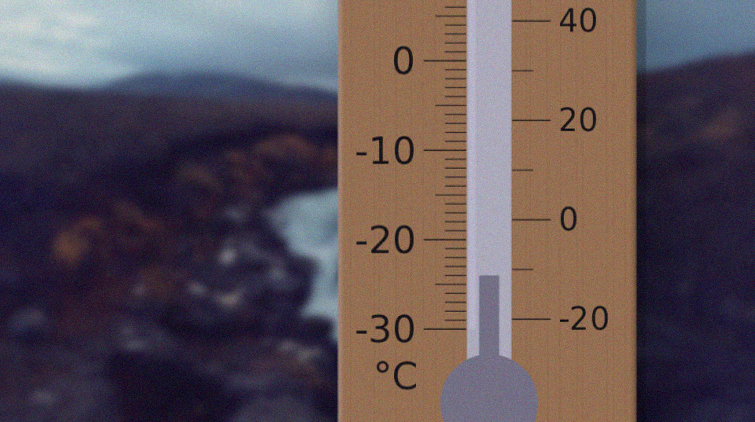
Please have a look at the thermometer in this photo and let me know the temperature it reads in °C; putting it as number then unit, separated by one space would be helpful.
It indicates -24 °C
